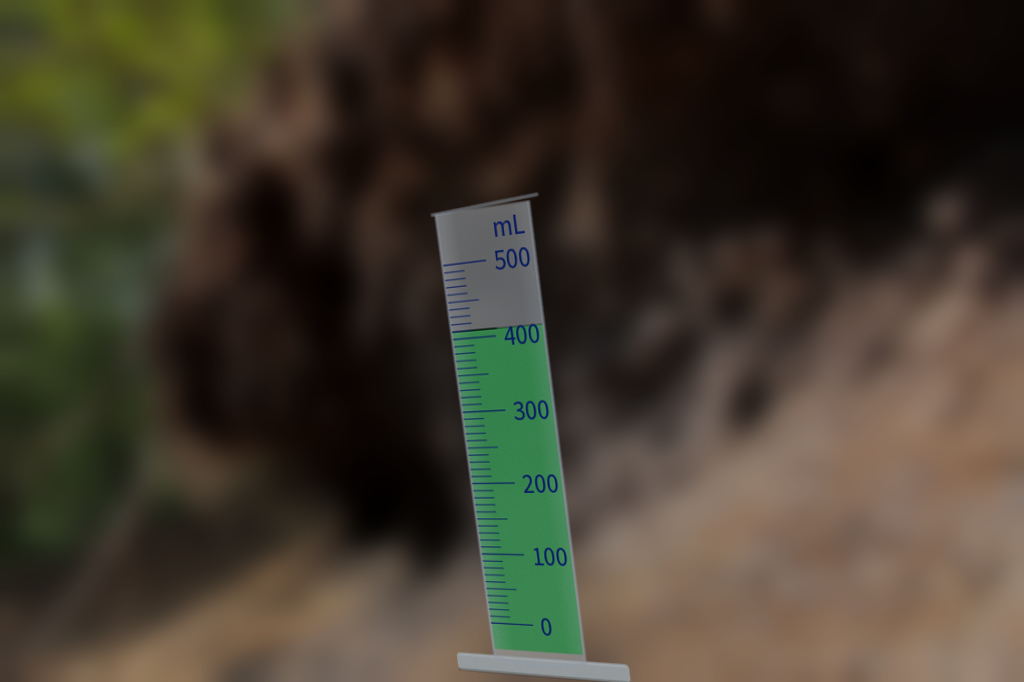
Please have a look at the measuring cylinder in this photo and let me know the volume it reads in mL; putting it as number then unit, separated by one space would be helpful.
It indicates 410 mL
